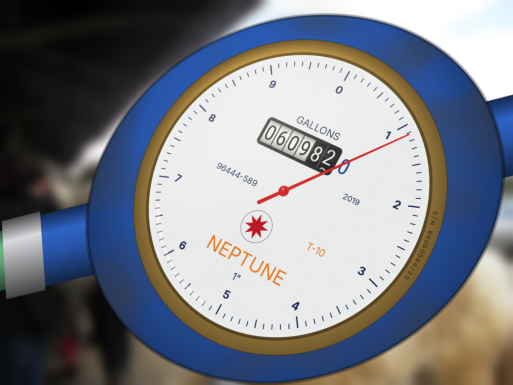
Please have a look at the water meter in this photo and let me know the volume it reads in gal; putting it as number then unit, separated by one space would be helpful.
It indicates 609821.1 gal
